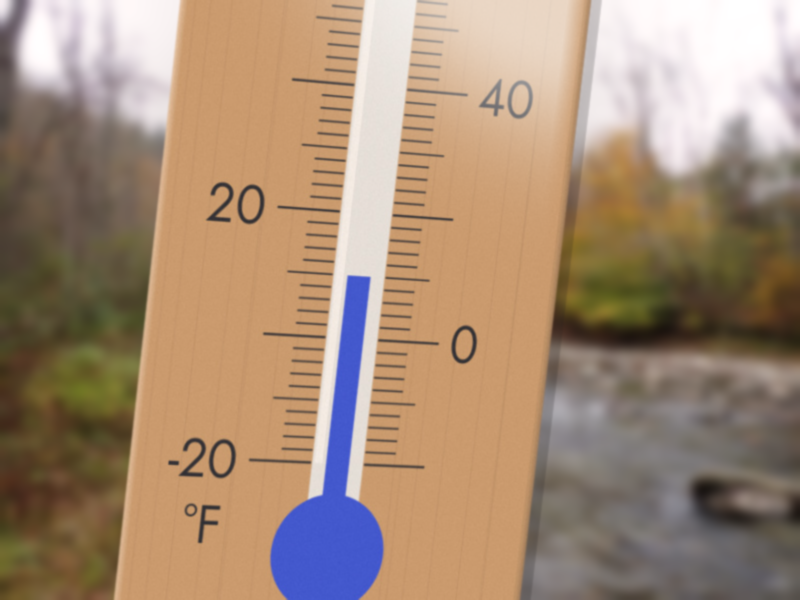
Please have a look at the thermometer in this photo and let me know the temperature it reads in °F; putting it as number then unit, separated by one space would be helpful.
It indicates 10 °F
